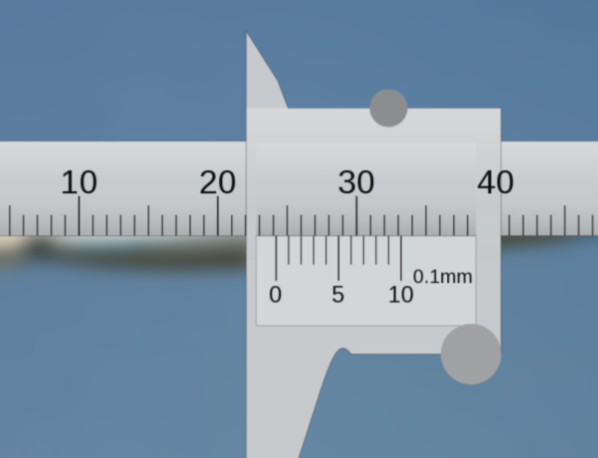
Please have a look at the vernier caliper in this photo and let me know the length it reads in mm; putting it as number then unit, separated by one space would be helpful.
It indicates 24.2 mm
